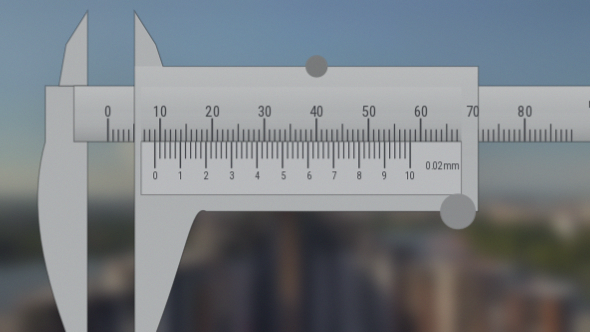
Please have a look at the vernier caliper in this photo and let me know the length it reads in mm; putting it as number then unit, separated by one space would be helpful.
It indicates 9.0 mm
